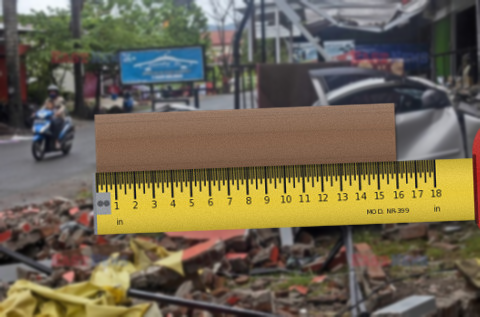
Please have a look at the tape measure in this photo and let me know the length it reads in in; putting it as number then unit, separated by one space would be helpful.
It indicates 16 in
